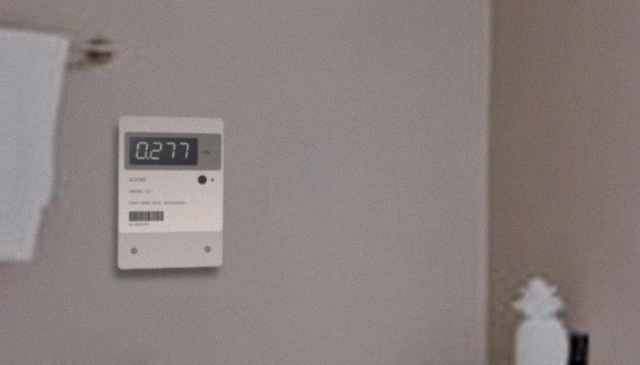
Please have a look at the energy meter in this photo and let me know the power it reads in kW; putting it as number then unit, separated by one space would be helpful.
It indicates 0.277 kW
